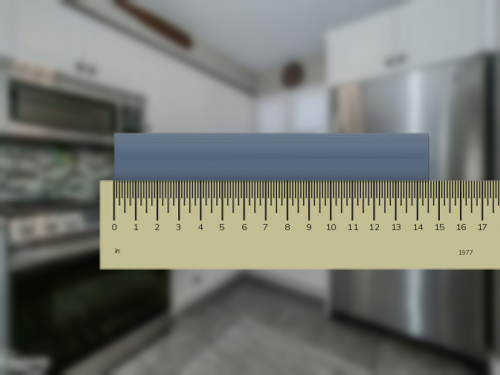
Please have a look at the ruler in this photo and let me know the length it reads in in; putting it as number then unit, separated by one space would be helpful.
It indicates 14.5 in
